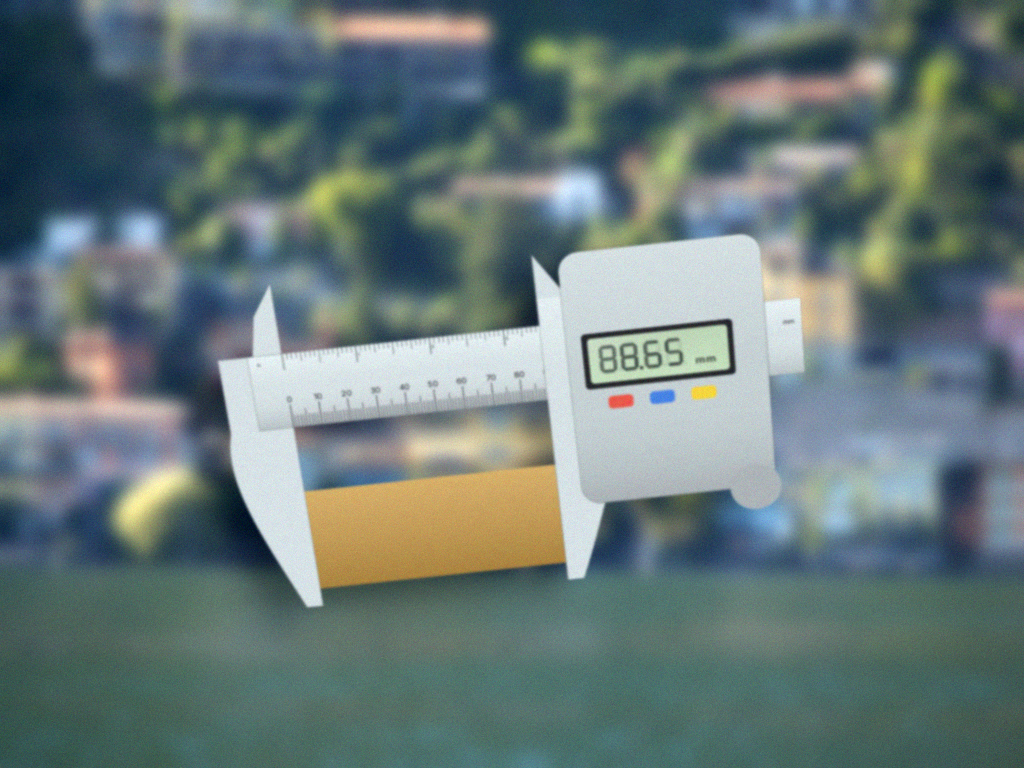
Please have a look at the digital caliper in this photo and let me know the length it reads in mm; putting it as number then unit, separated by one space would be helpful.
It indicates 88.65 mm
